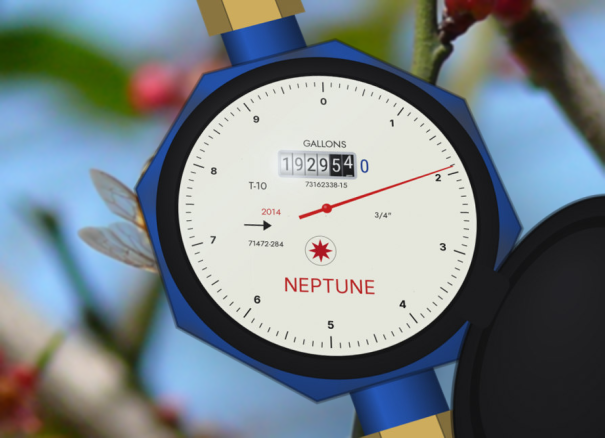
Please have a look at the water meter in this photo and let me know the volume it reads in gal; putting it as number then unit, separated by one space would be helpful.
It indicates 1929541.9 gal
